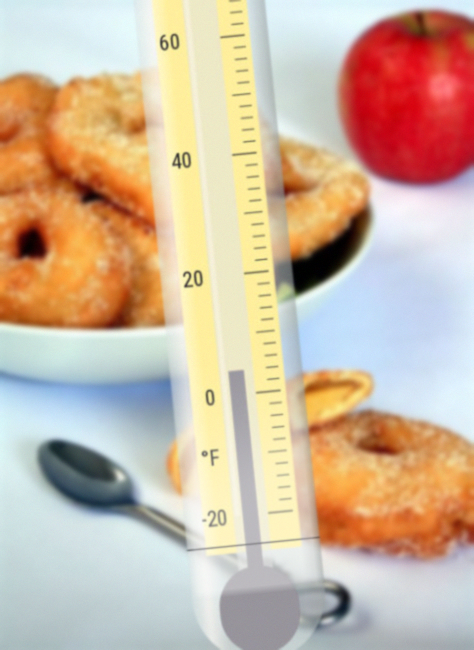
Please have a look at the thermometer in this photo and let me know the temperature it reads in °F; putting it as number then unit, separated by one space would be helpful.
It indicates 4 °F
